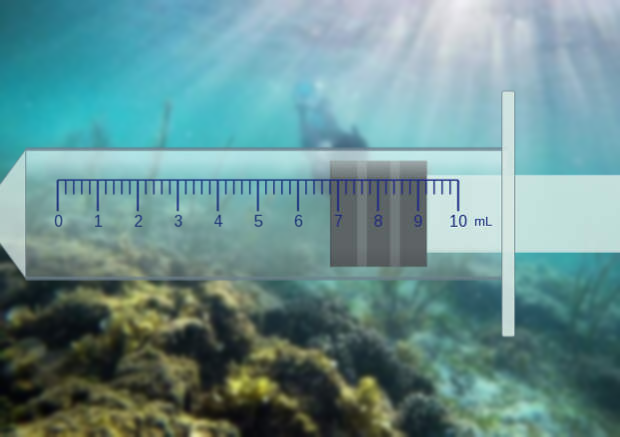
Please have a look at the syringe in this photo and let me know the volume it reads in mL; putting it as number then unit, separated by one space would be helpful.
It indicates 6.8 mL
